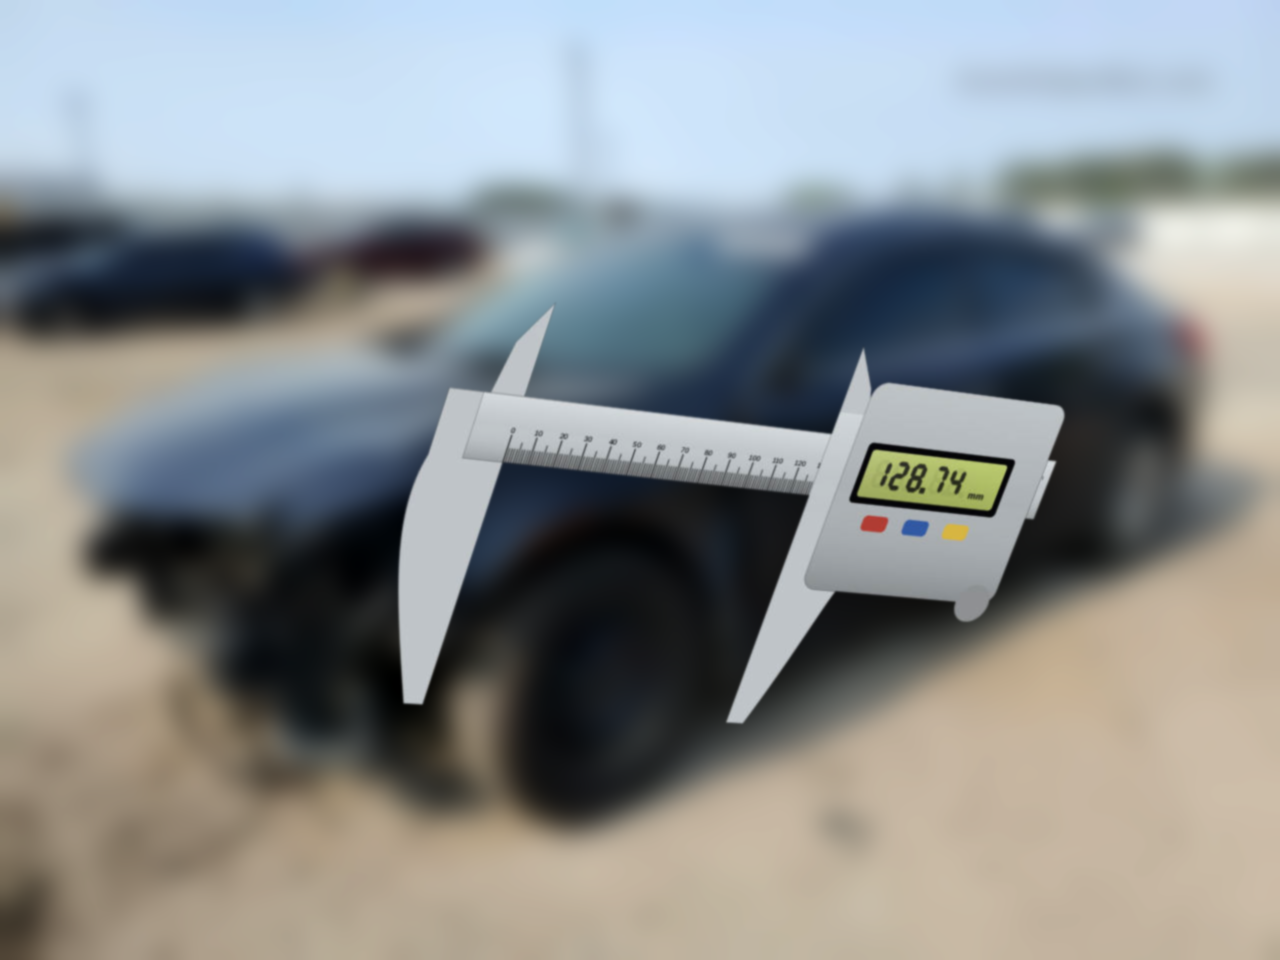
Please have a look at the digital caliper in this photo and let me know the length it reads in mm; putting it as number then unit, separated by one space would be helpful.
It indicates 128.74 mm
